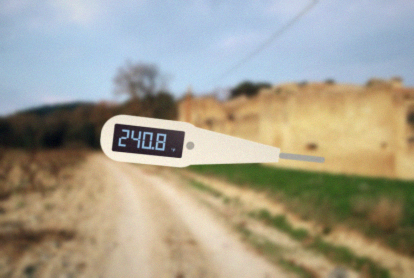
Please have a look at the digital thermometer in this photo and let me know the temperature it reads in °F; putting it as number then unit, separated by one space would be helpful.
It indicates 240.8 °F
